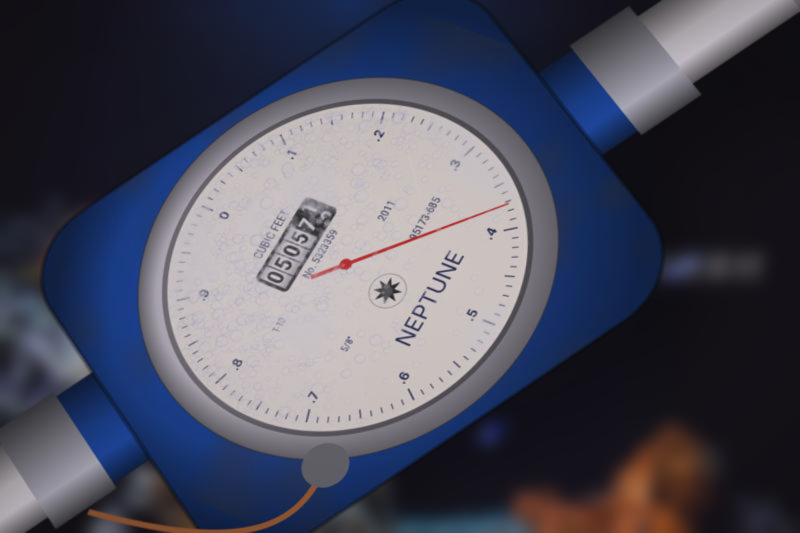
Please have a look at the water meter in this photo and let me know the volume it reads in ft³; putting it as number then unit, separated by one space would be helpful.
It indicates 50571.37 ft³
